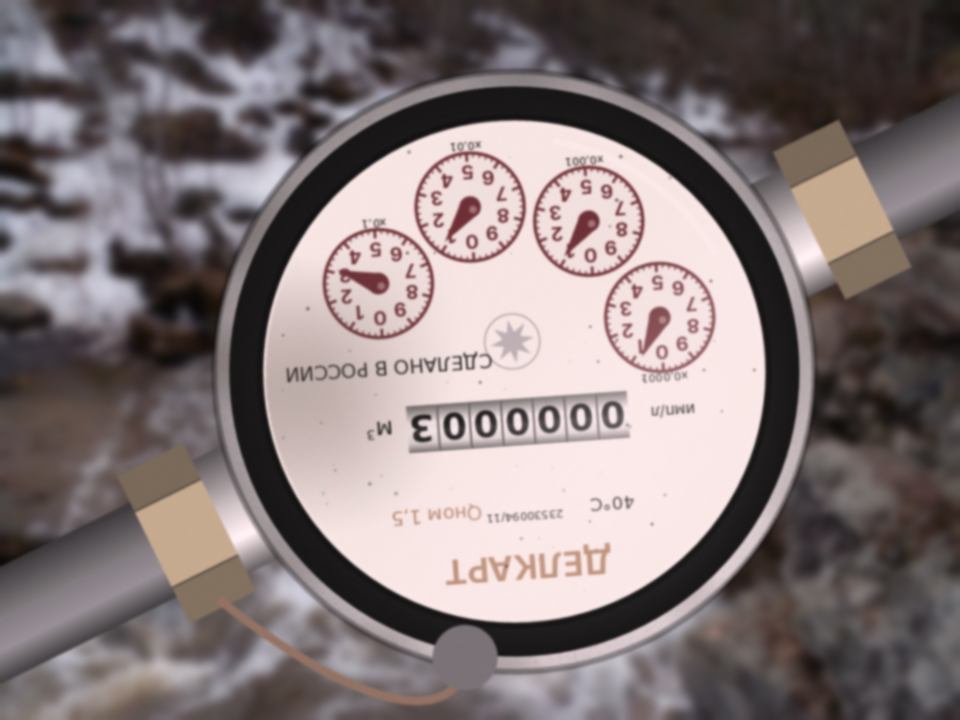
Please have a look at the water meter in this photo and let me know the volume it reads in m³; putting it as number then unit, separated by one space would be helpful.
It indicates 3.3110 m³
